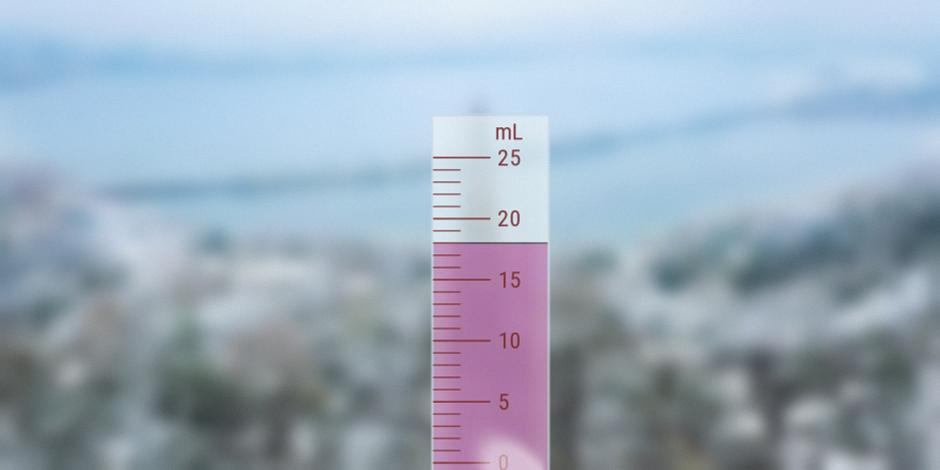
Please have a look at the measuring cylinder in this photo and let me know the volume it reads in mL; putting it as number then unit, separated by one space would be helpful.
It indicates 18 mL
